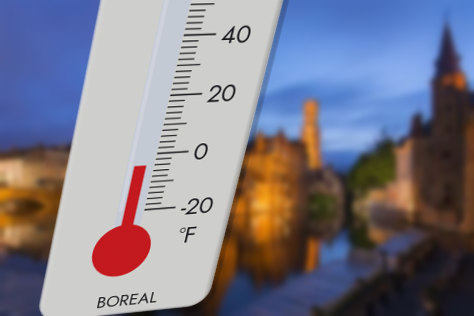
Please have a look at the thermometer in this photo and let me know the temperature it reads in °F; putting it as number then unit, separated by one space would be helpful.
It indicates -4 °F
